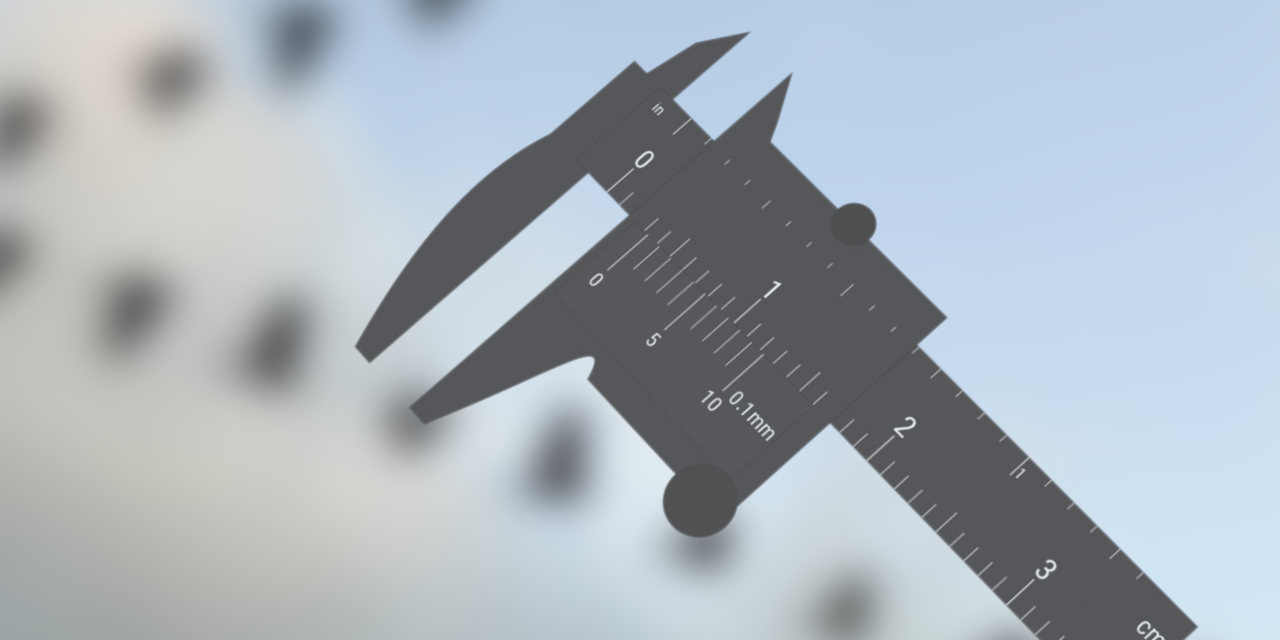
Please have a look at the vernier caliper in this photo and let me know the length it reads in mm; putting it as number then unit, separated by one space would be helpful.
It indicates 3.3 mm
